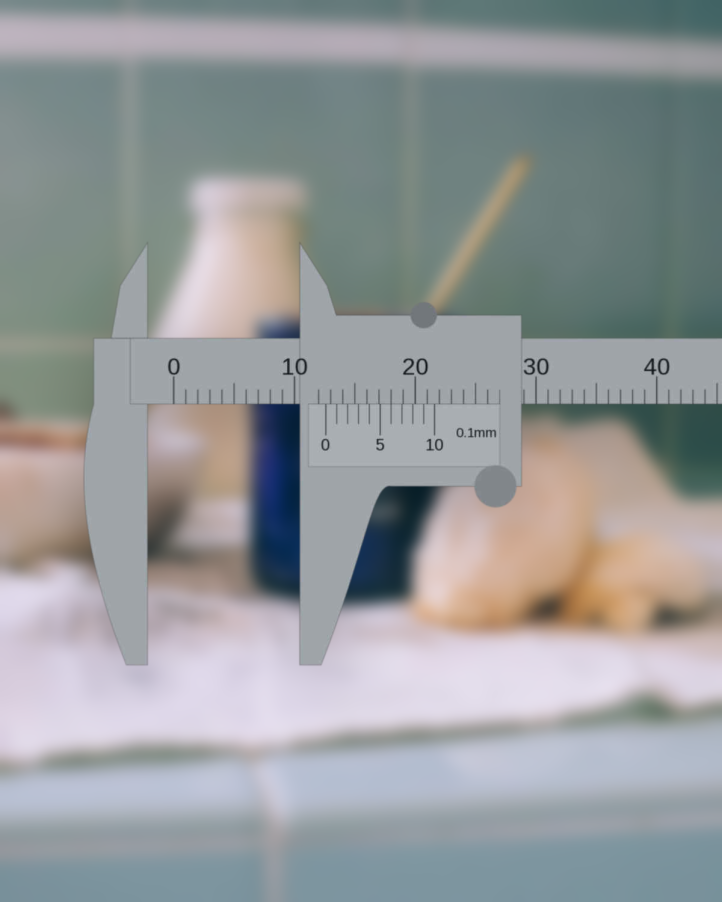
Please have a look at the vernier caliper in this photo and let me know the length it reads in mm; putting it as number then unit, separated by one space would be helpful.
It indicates 12.6 mm
